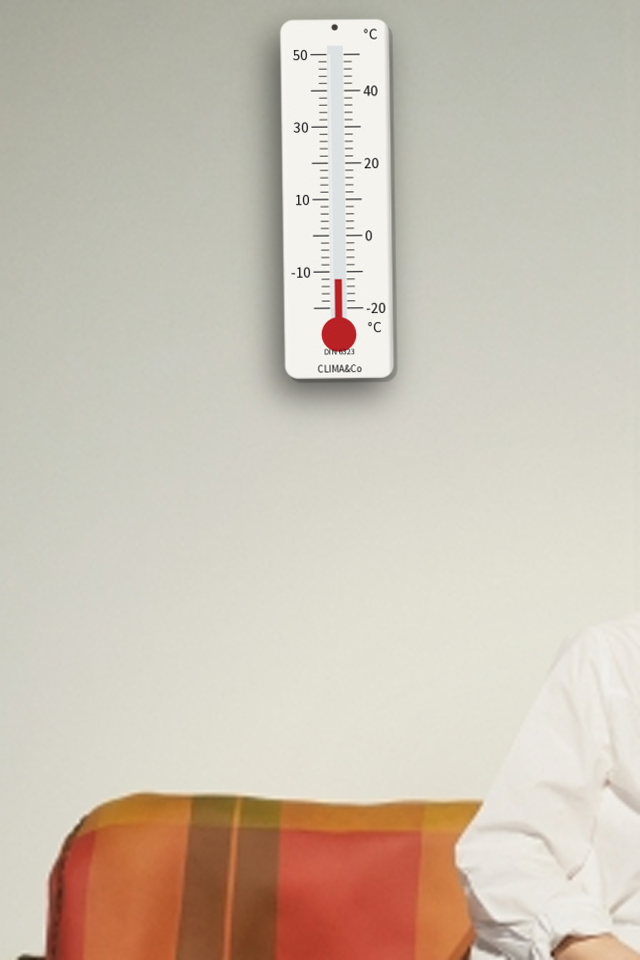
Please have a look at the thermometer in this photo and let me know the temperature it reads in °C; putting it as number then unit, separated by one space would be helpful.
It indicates -12 °C
